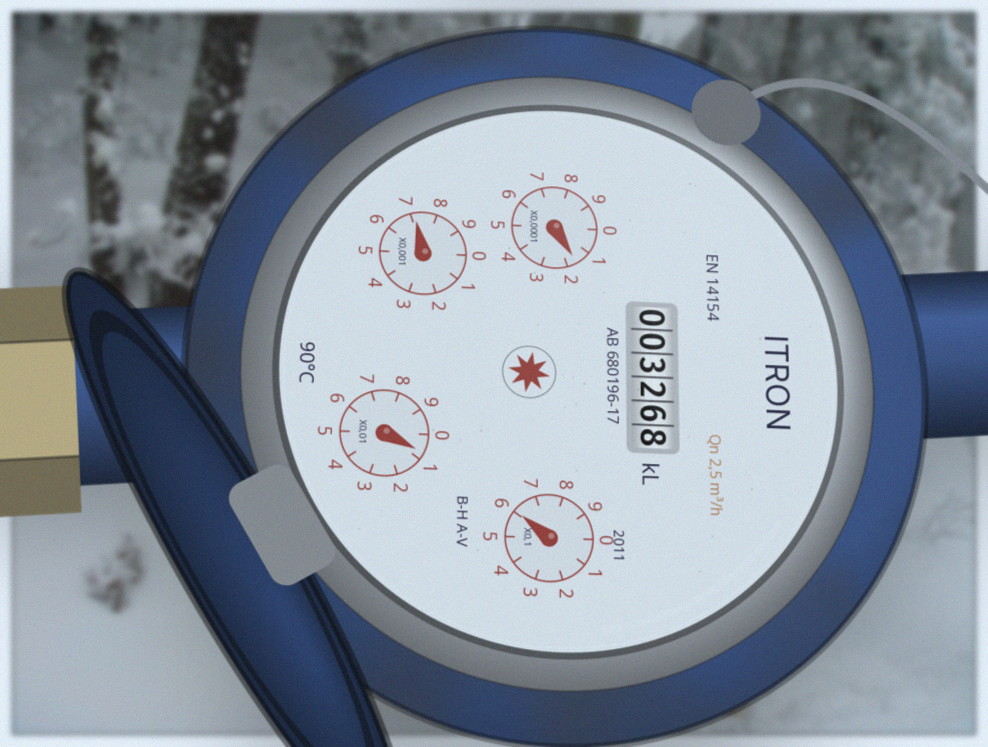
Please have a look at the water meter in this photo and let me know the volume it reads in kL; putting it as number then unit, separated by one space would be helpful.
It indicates 3268.6071 kL
